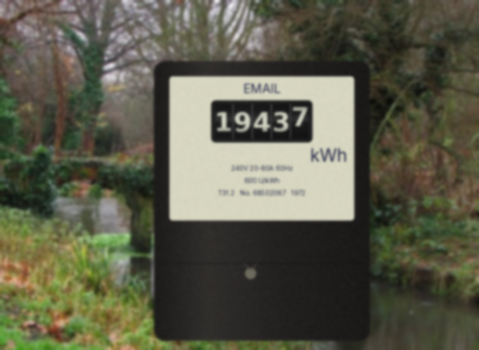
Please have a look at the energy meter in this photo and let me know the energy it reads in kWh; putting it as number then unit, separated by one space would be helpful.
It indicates 19437 kWh
